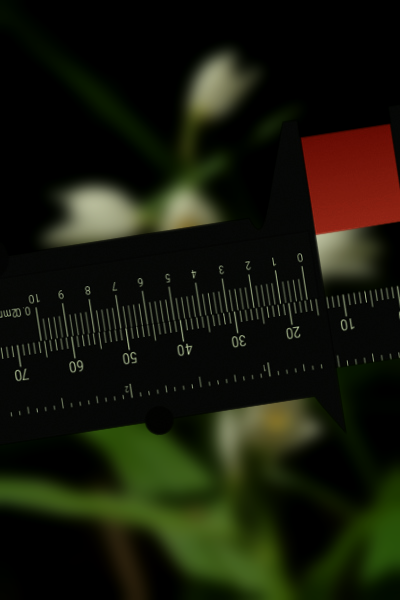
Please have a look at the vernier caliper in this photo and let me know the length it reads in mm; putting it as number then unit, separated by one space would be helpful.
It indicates 16.6 mm
